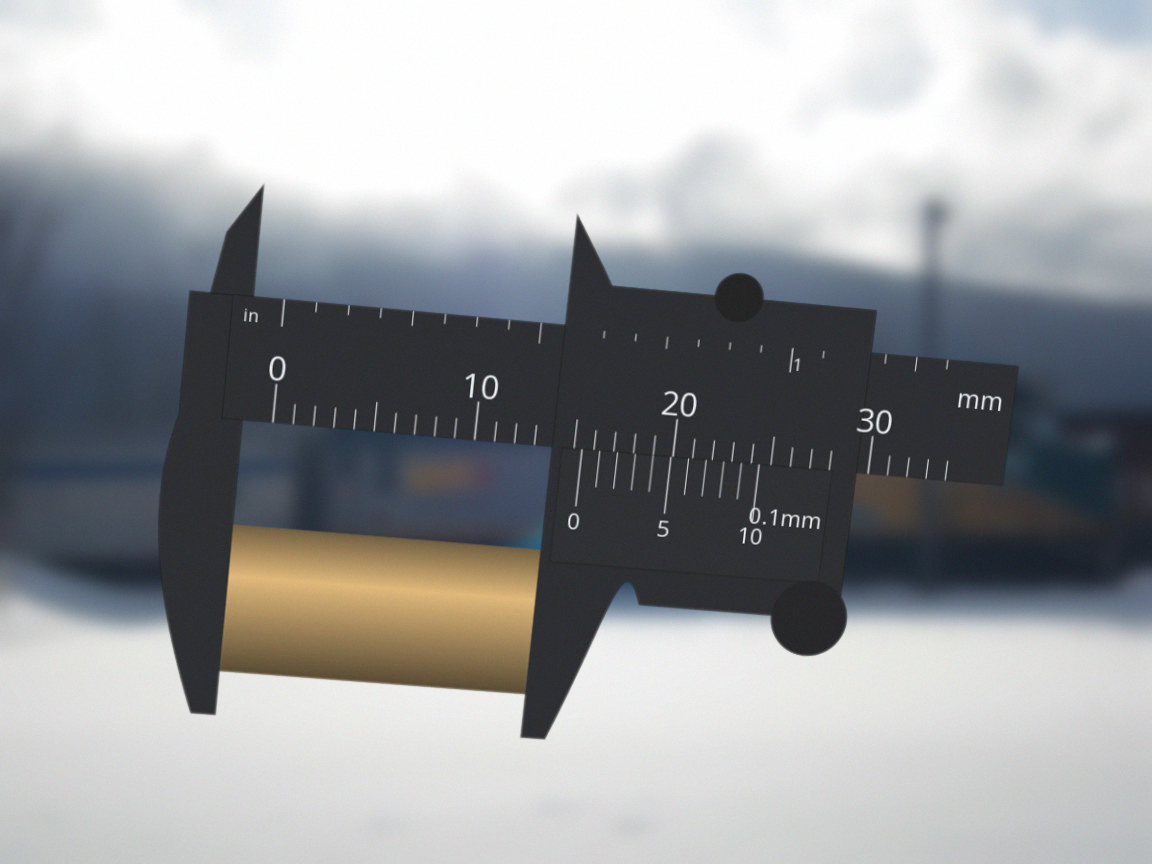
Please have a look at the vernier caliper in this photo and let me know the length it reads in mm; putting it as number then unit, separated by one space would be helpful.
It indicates 15.4 mm
